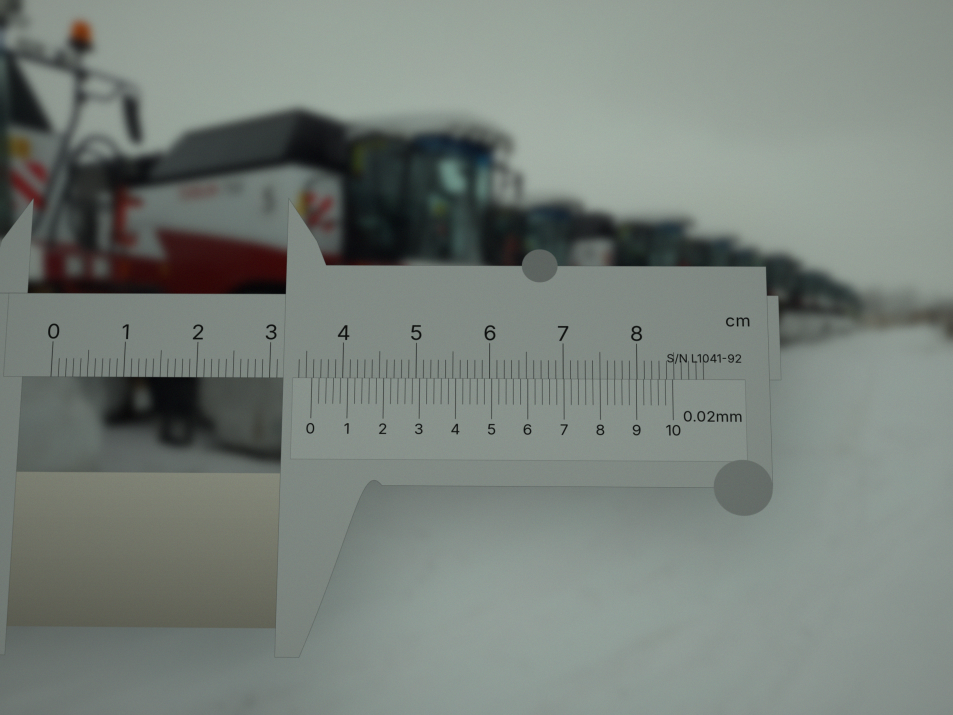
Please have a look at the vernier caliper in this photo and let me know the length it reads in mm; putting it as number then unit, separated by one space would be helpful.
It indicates 35.8 mm
